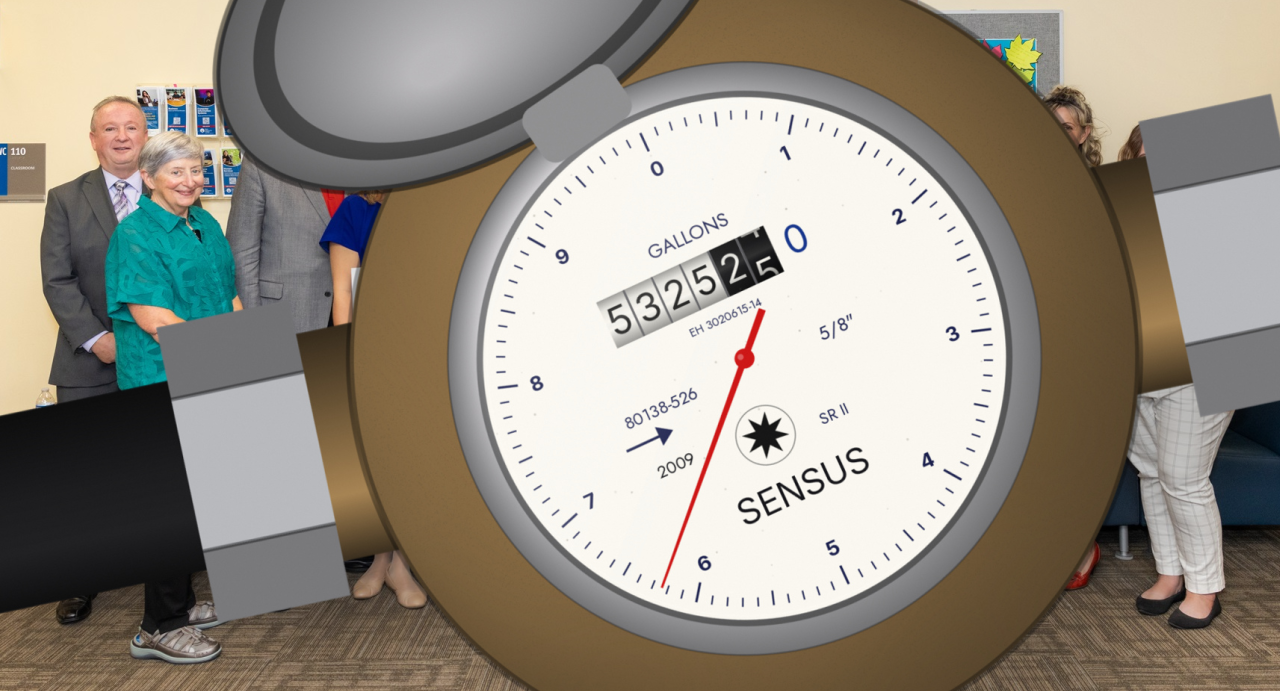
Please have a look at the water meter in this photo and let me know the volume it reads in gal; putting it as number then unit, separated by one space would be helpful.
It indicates 5325246.2 gal
